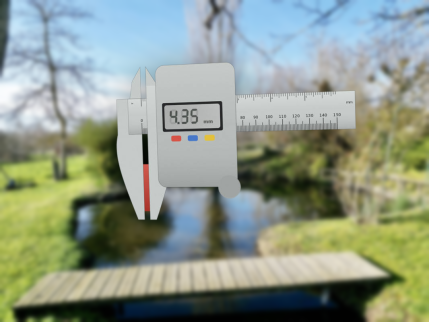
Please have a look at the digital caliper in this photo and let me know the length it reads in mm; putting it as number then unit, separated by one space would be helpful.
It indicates 4.35 mm
